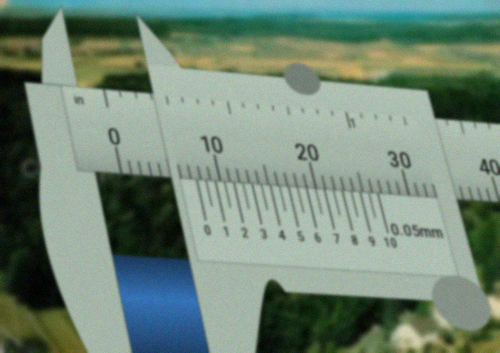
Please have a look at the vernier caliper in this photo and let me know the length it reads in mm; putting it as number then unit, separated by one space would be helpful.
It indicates 7.6 mm
